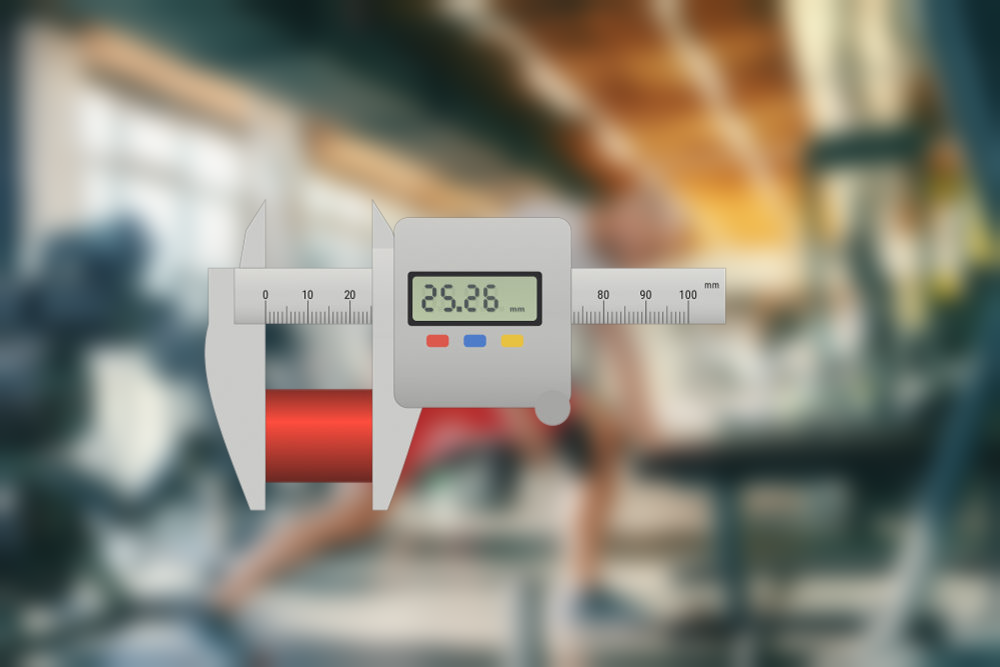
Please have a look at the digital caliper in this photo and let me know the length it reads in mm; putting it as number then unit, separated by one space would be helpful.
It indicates 25.26 mm
